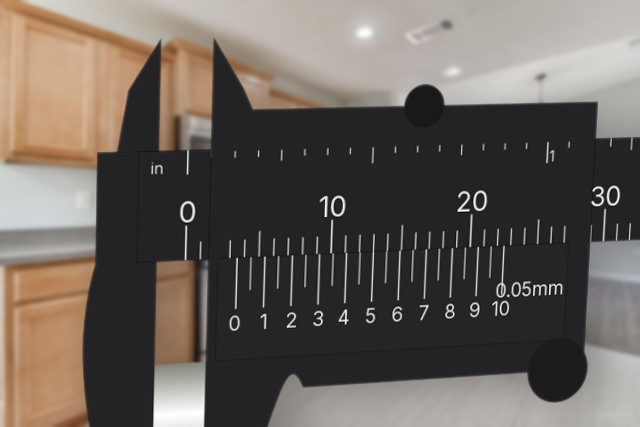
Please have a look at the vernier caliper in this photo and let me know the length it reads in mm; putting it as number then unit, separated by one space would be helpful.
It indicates 3.5 mm
